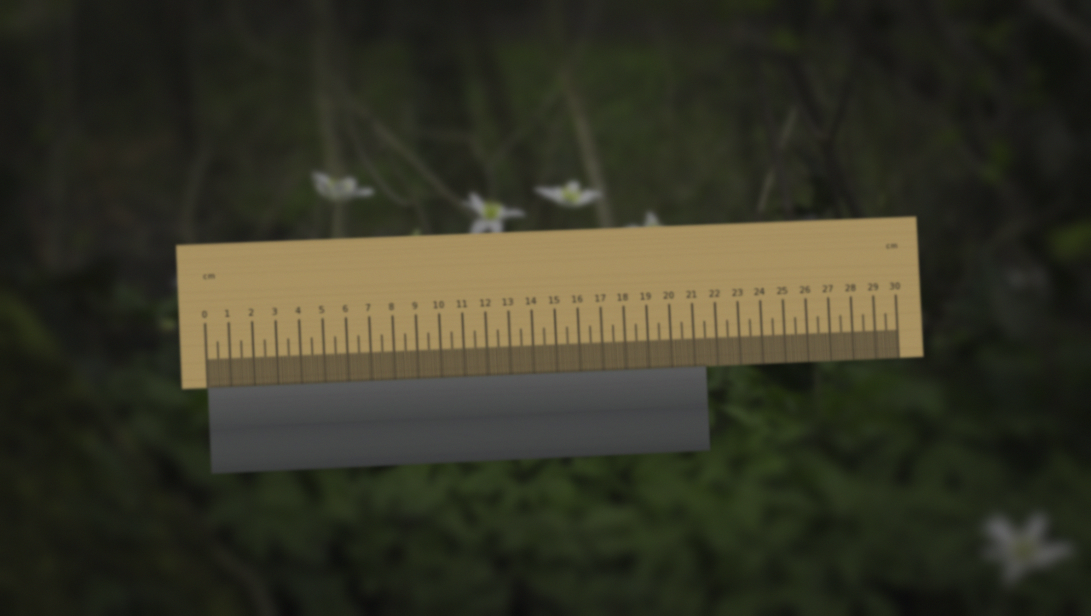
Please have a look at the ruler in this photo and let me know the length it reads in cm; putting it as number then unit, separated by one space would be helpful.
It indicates 21.5 cm
